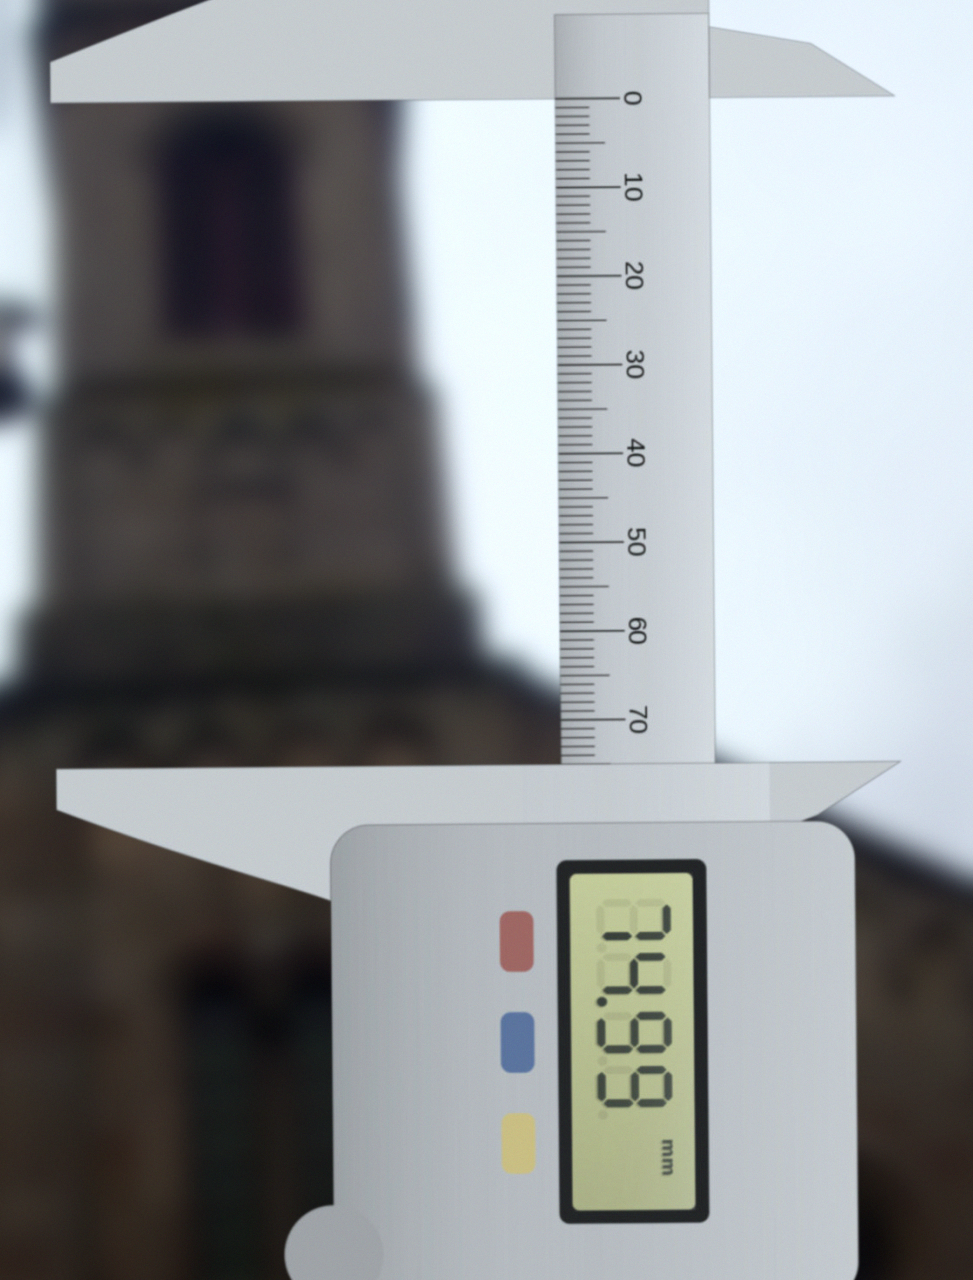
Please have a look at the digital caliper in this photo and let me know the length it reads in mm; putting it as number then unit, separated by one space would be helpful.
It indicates 74.99 mm
